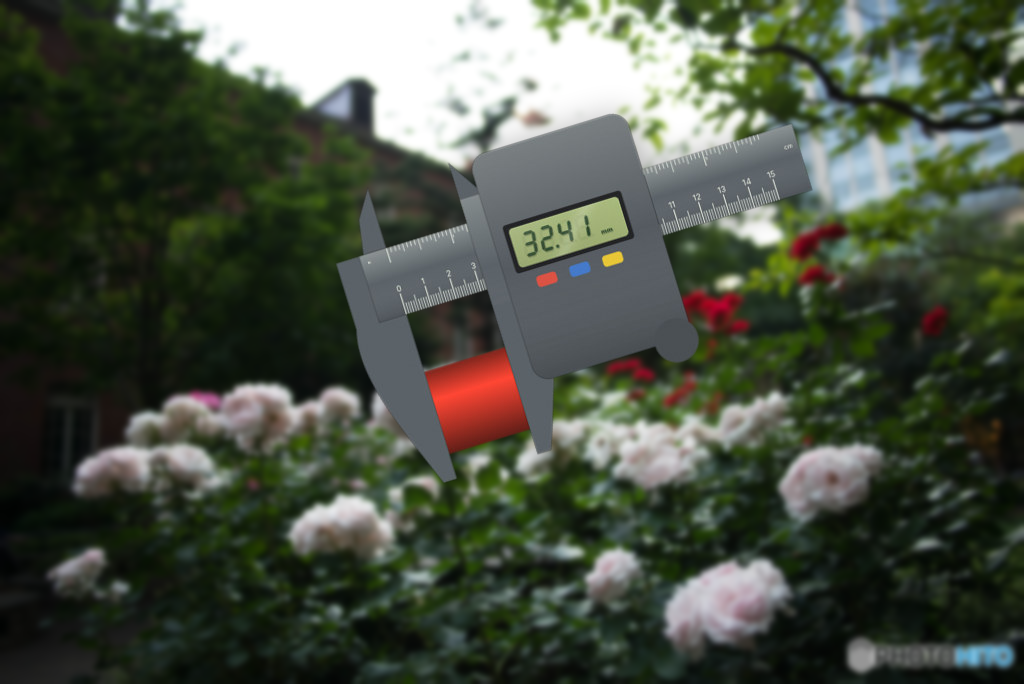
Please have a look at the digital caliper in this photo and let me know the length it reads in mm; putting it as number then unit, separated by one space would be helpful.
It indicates 32.41 mm
